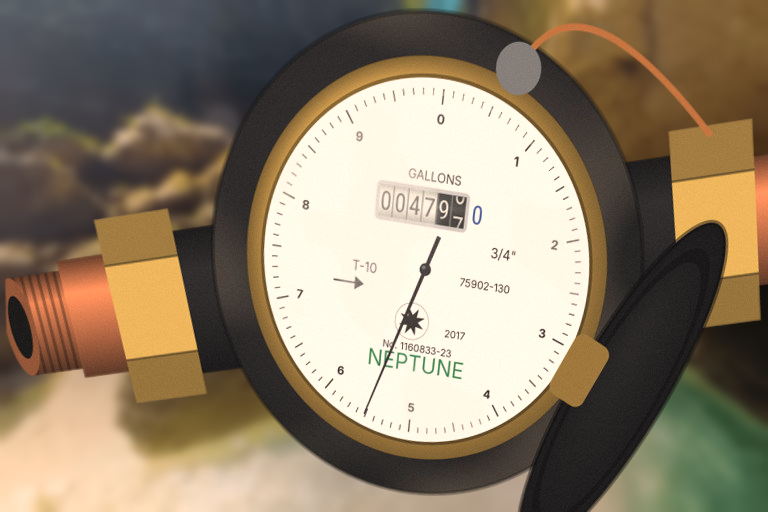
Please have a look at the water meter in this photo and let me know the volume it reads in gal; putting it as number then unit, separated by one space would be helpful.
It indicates 47965.5 gal
